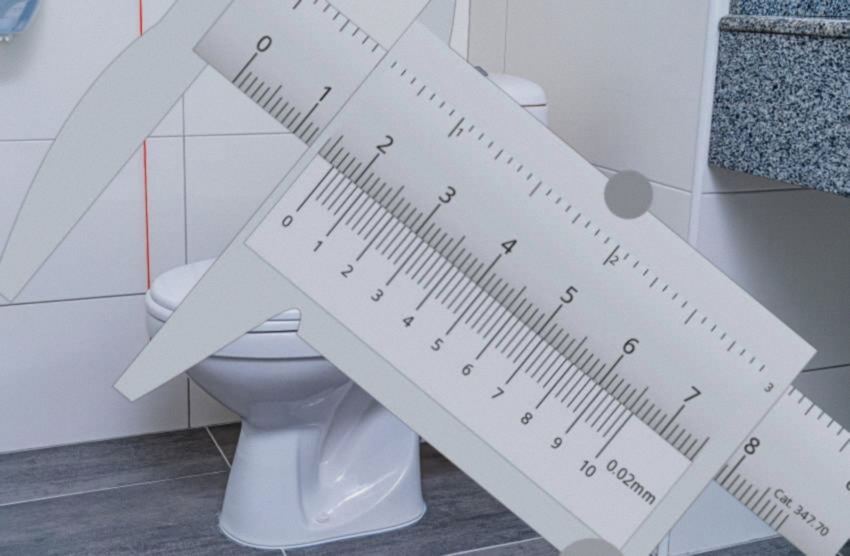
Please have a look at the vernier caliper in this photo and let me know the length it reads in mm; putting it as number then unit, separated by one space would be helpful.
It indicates 16.6 mm
